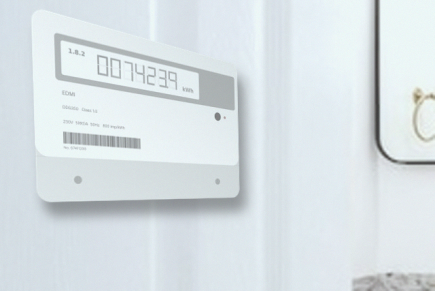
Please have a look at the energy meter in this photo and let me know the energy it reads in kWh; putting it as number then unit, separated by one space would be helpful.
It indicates 7423.9 kWh
